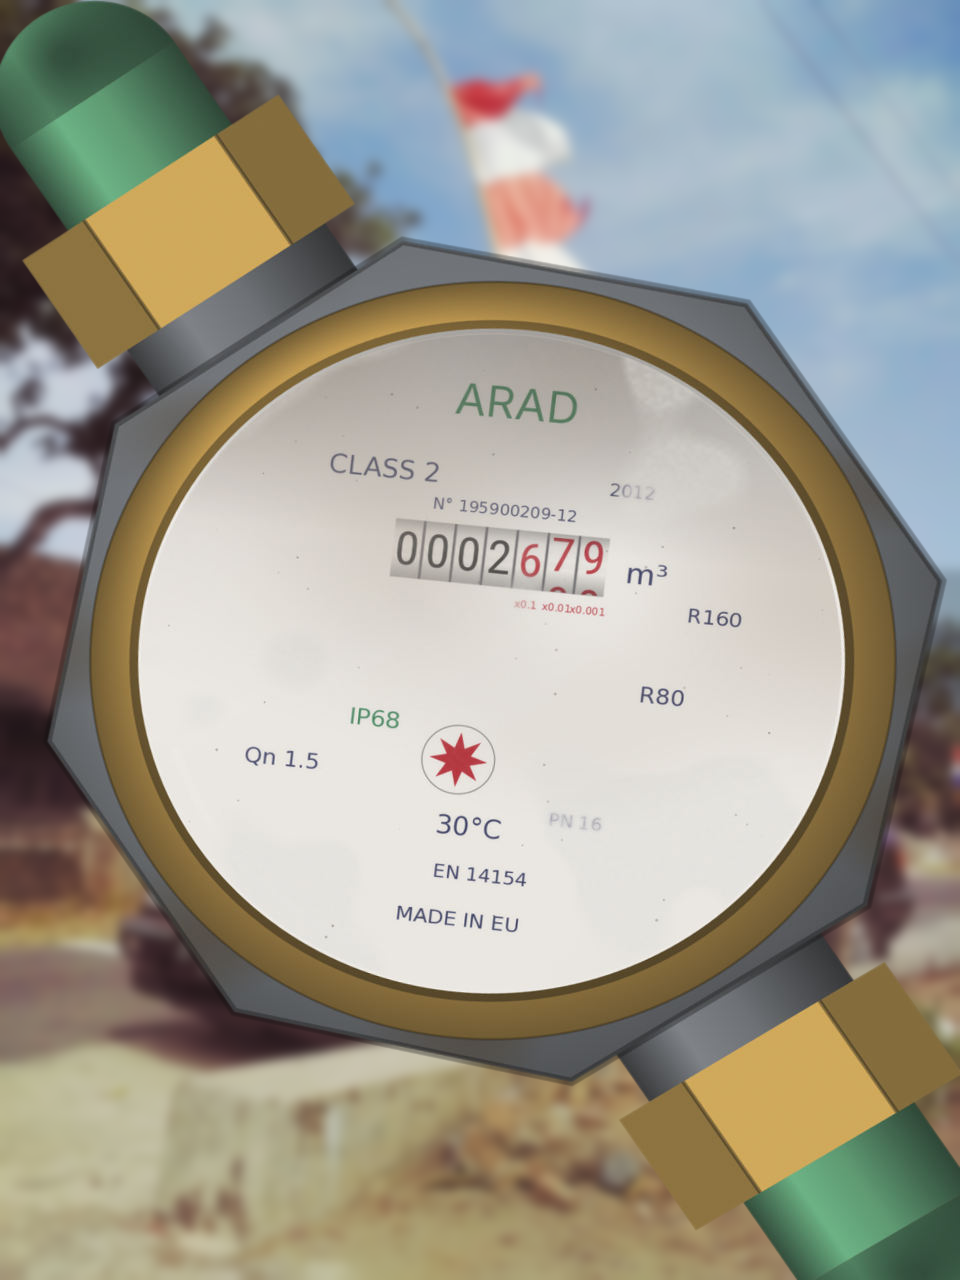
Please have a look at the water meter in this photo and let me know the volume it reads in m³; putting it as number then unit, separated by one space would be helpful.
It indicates 2.679 m³
